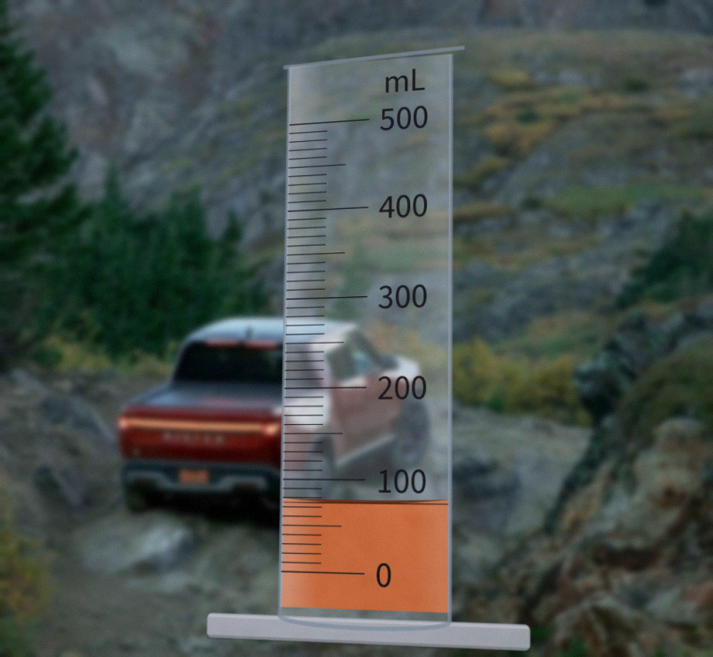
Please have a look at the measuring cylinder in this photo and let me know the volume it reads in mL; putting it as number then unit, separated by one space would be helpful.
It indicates 75 mL
